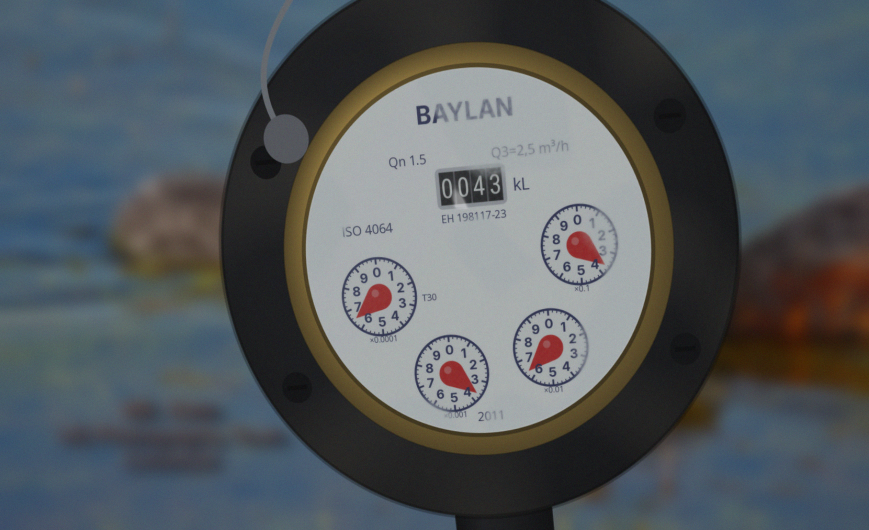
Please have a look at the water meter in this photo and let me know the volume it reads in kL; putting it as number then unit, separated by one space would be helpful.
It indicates 43.3636 kL
